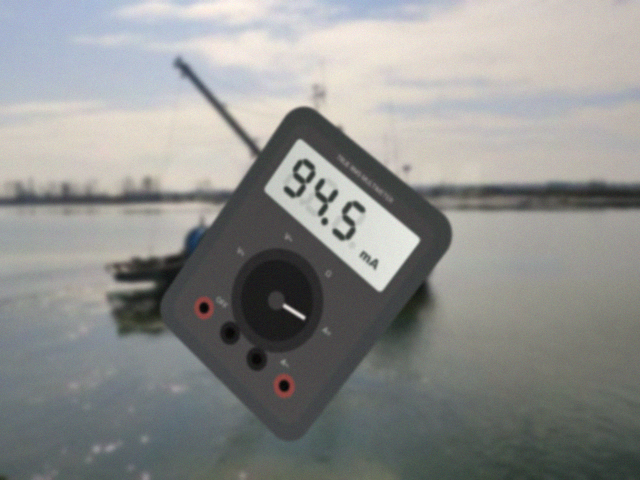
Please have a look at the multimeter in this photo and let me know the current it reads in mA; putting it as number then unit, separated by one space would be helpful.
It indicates 94.5 mA
